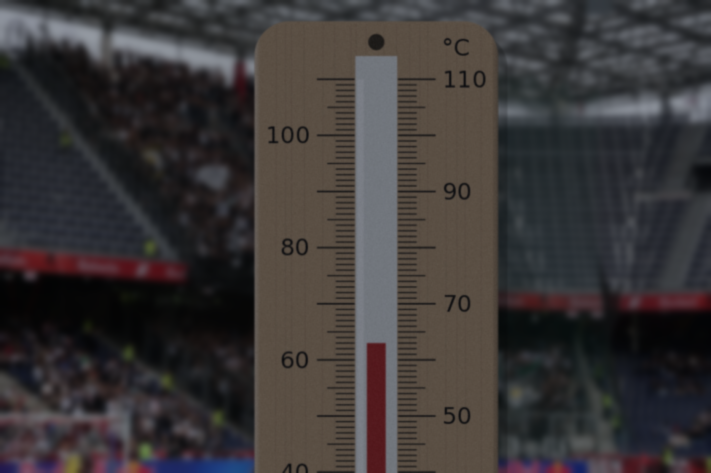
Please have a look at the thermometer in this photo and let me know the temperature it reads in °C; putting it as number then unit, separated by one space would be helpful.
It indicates 63 °C
